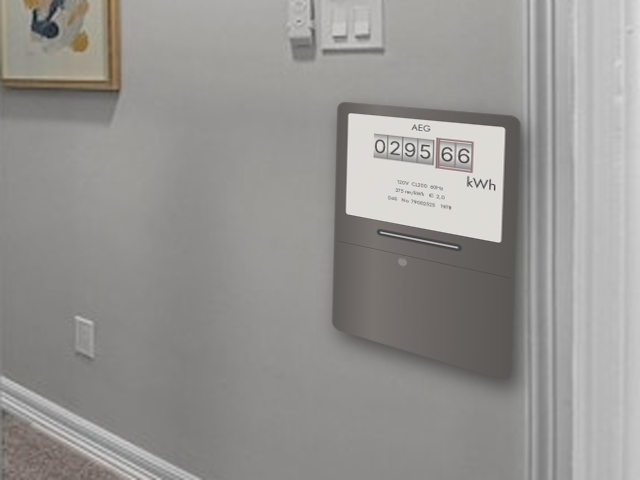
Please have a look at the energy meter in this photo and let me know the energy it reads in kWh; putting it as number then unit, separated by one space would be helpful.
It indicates 295.66 kWh
